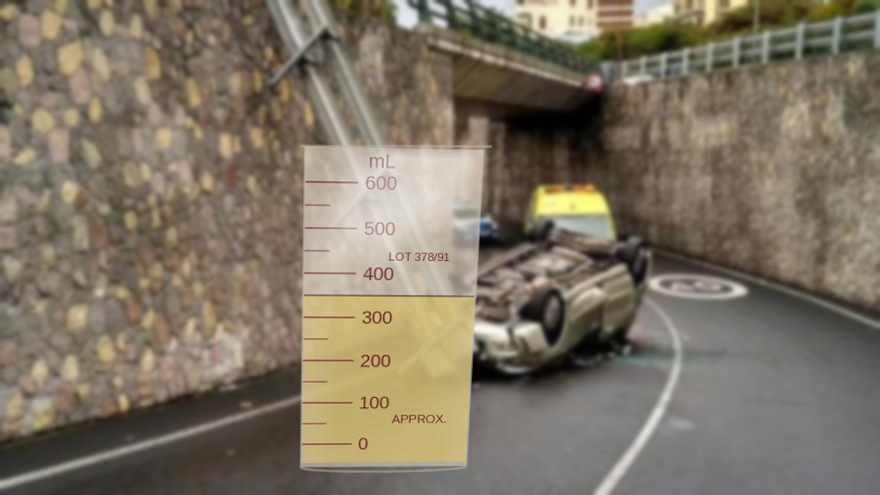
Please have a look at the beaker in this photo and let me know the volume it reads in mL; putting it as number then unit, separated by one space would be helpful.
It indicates 350 mL
